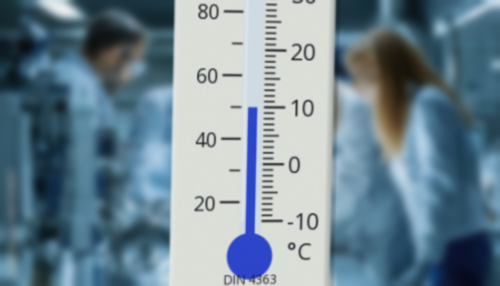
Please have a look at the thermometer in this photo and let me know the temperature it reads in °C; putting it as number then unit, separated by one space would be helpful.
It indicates 10 °C
